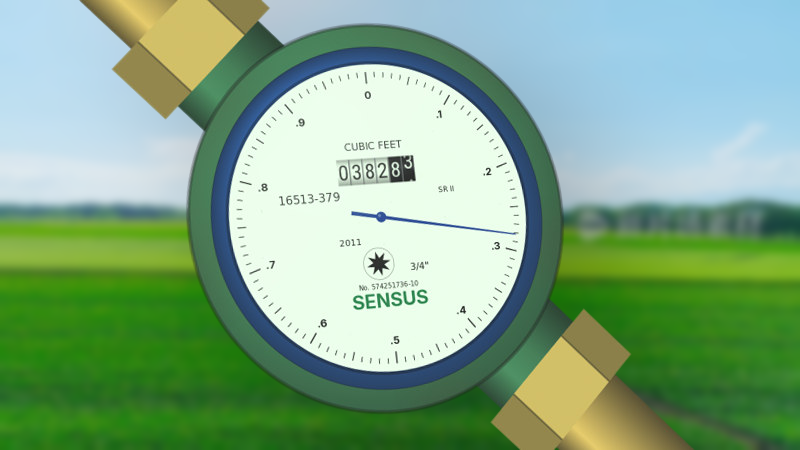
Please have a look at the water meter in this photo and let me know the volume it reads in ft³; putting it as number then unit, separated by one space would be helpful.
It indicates 38283.28 ft³
